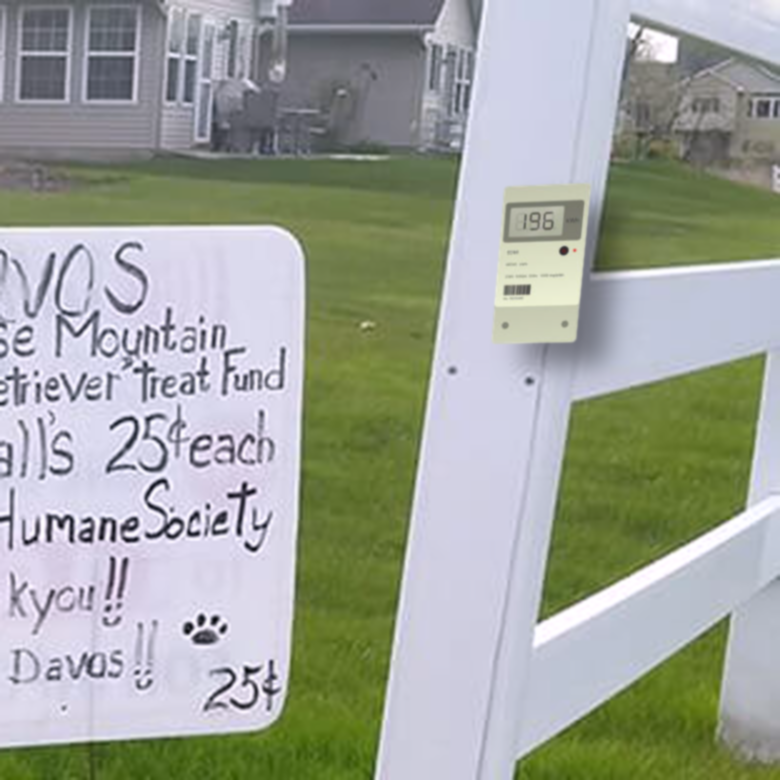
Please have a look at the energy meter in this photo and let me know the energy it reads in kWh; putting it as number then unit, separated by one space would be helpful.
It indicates 196 kWh
